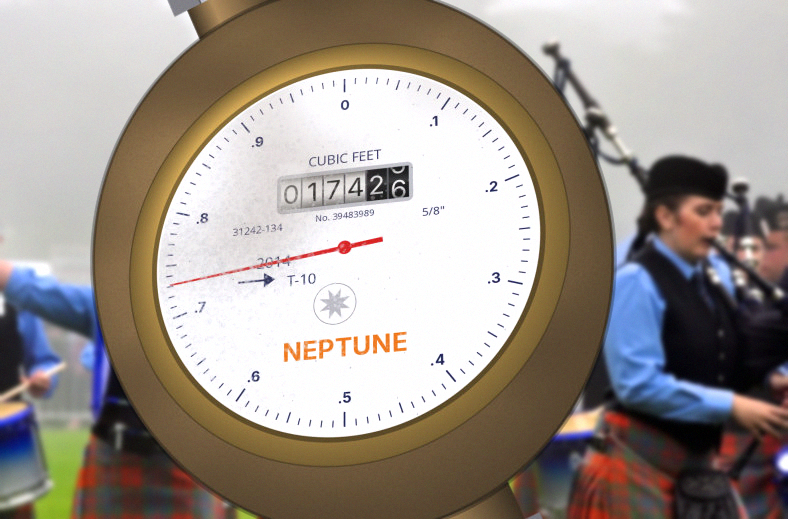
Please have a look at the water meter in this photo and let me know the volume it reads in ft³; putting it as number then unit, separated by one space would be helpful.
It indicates 17425.73 ft³
